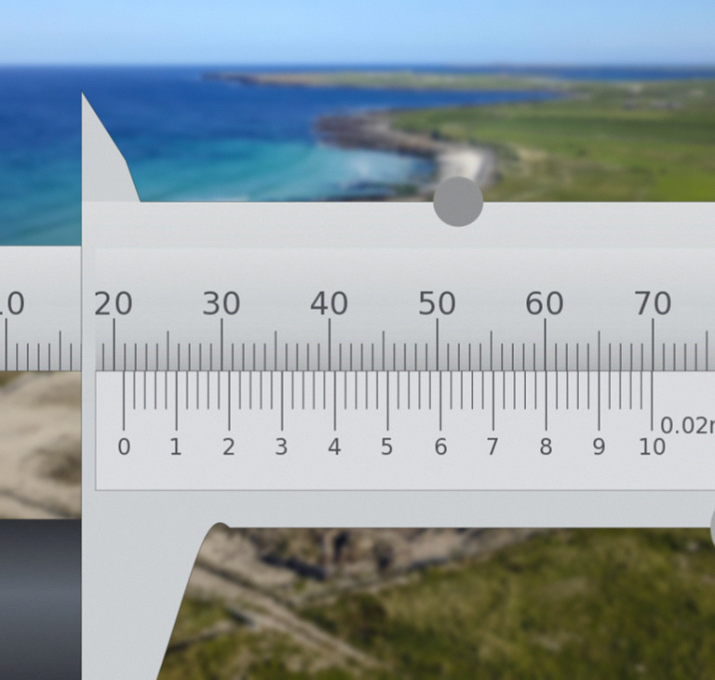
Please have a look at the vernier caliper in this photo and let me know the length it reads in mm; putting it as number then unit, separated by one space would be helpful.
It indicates 20.9 mm
